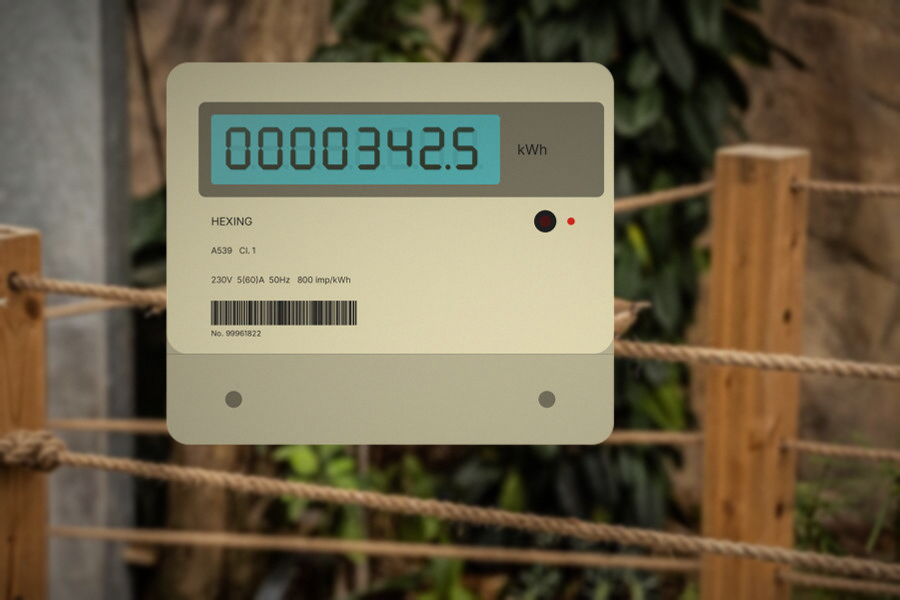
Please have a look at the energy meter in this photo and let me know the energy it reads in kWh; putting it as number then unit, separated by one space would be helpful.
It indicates 342.5 kWh
